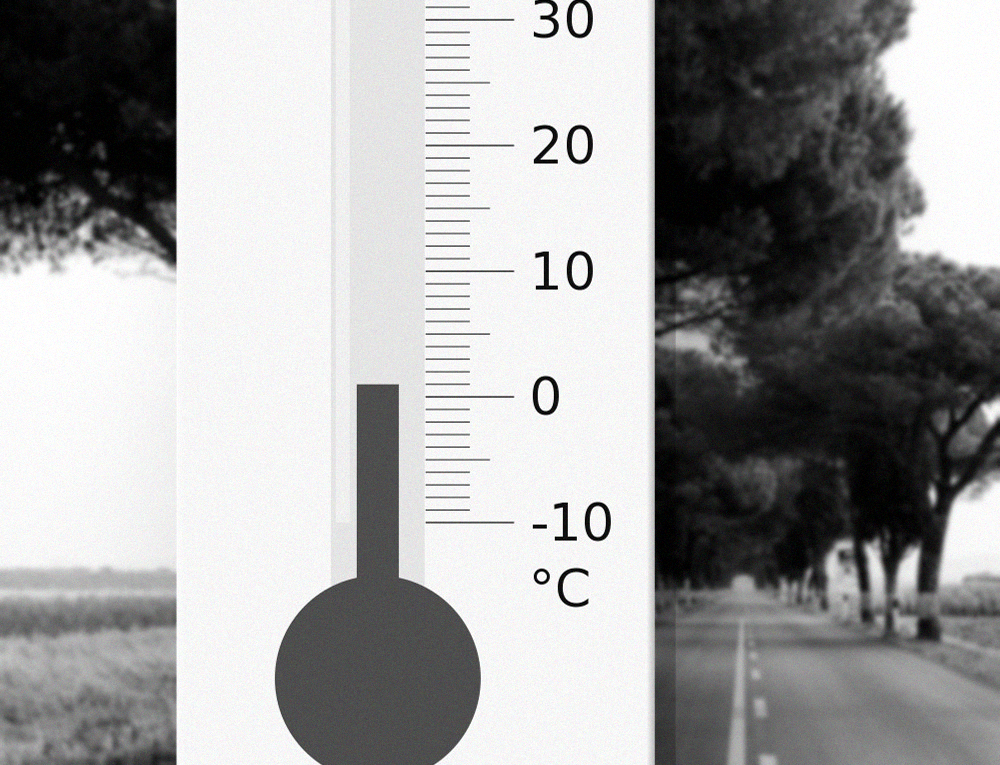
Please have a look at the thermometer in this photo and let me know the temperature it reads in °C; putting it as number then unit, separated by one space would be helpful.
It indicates 1 °C
